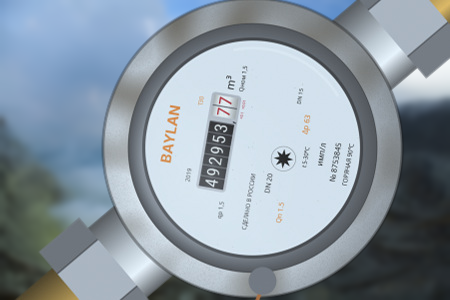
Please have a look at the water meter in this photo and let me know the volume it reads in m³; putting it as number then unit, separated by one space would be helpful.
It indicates 492953.77 m³
